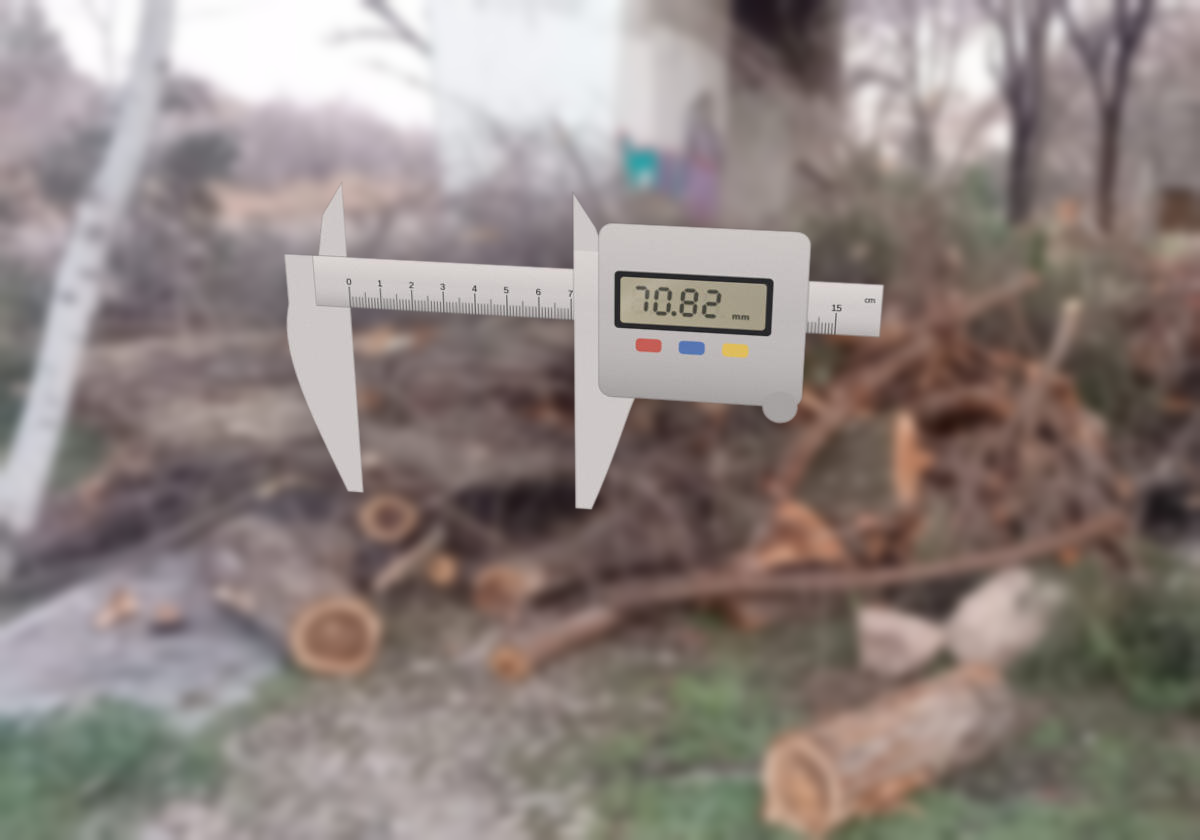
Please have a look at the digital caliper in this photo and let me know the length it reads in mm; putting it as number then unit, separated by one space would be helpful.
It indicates 70.82 mm
